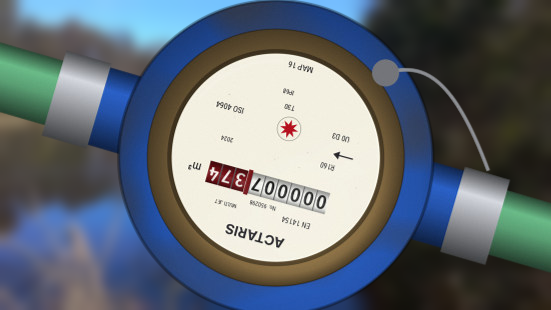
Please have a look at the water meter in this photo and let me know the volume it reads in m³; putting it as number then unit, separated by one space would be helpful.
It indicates 7.374 m³
